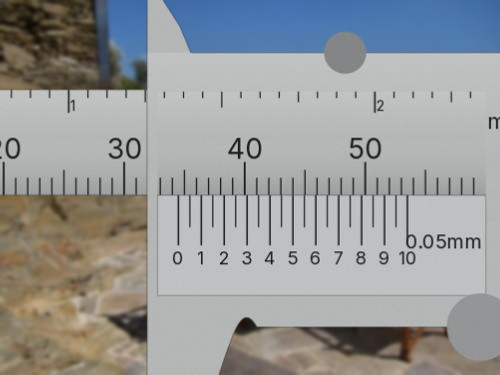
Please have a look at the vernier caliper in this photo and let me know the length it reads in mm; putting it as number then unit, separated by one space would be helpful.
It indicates 34.5 mm
